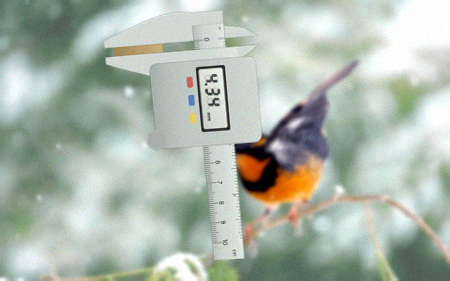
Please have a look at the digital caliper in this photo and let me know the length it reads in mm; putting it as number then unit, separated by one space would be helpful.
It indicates 4.34 mm
